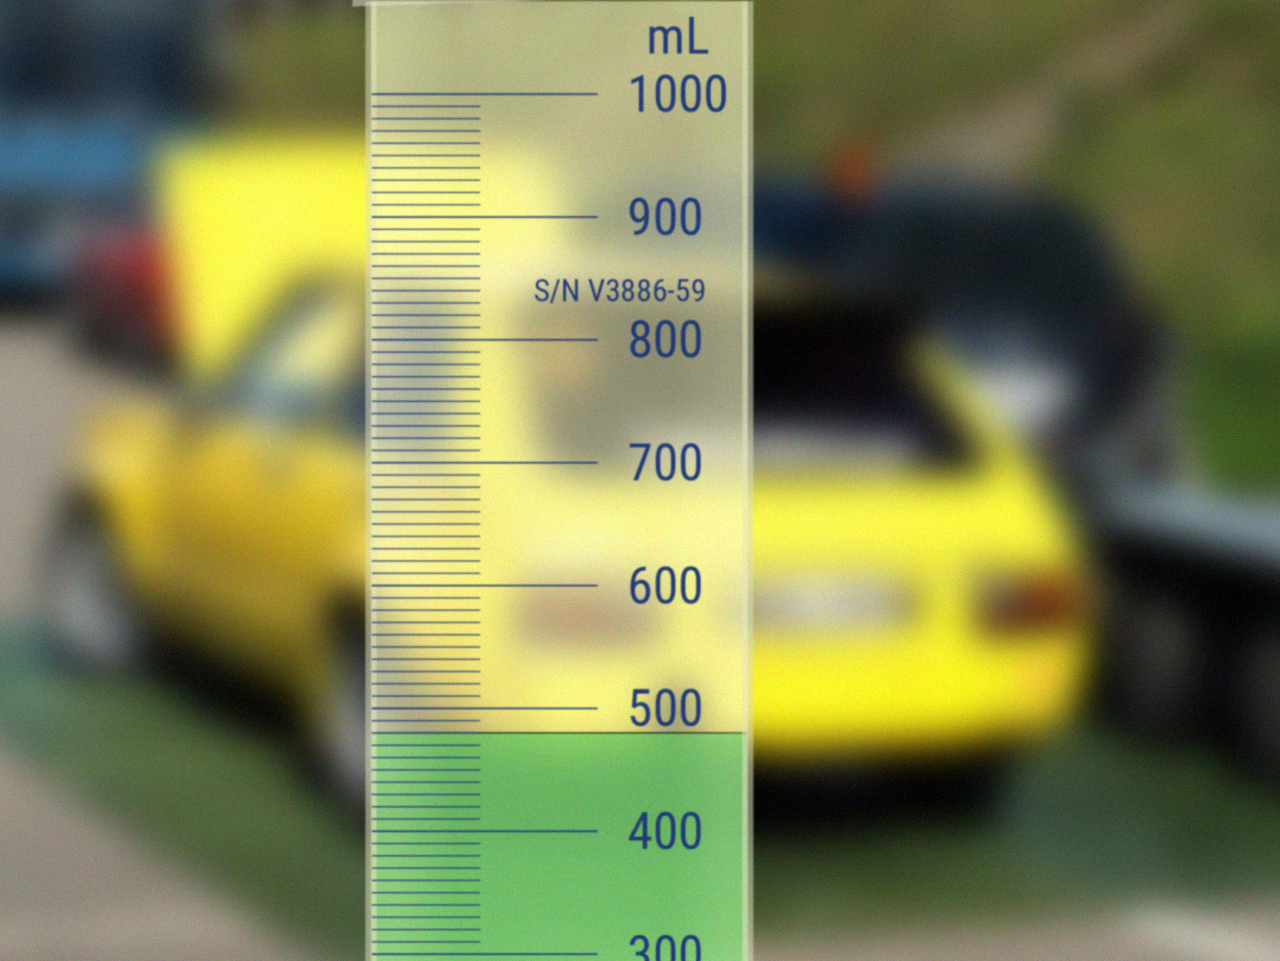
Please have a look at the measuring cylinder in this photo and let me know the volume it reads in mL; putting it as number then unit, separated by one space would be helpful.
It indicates 480 mL
